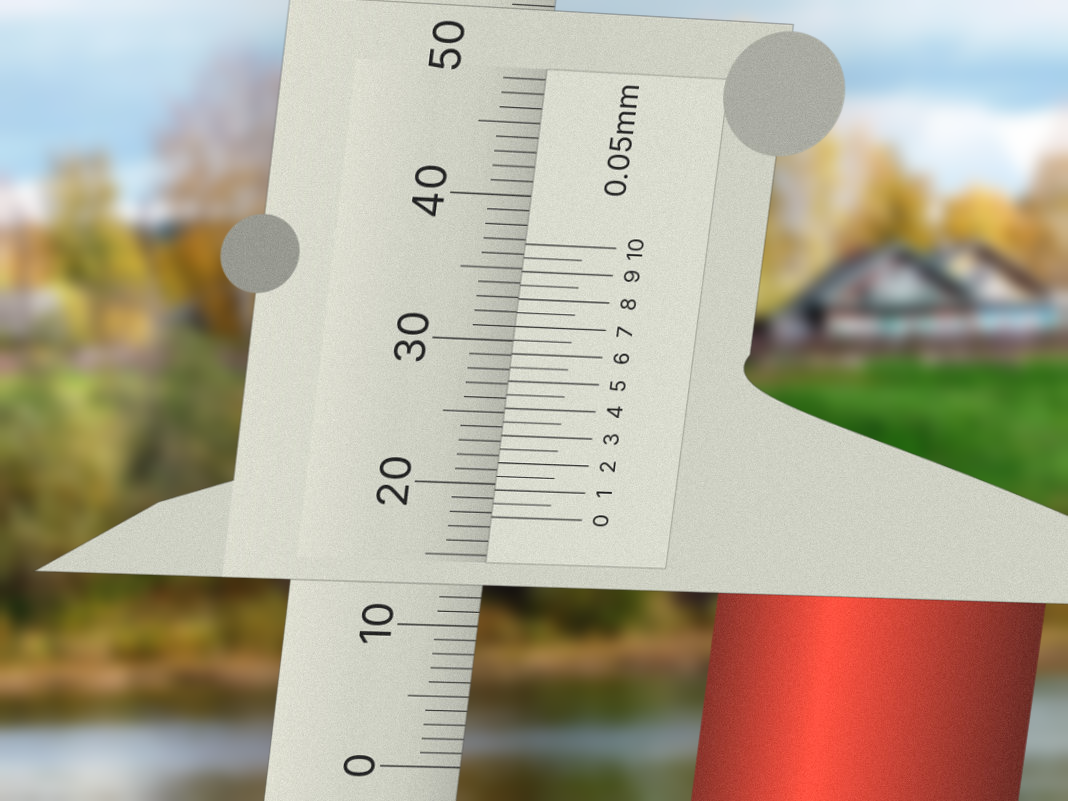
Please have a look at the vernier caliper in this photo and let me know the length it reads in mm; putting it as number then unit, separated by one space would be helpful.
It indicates 17.7 mm
